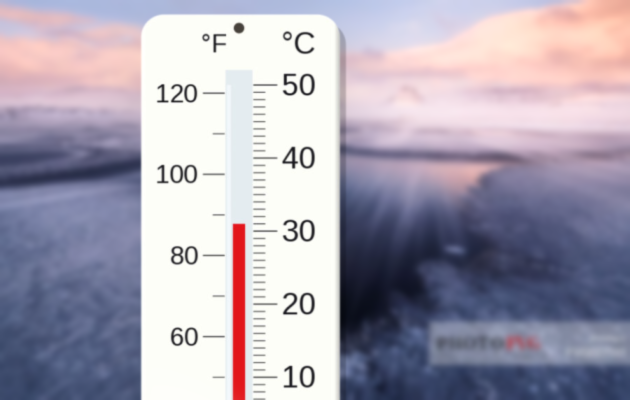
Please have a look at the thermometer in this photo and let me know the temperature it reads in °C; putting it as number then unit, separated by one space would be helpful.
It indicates 31 °C
